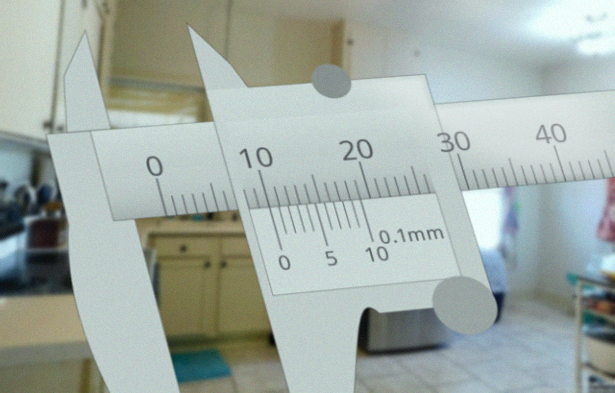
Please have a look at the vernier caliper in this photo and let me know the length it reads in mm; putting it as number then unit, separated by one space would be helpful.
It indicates 10.0 mm
